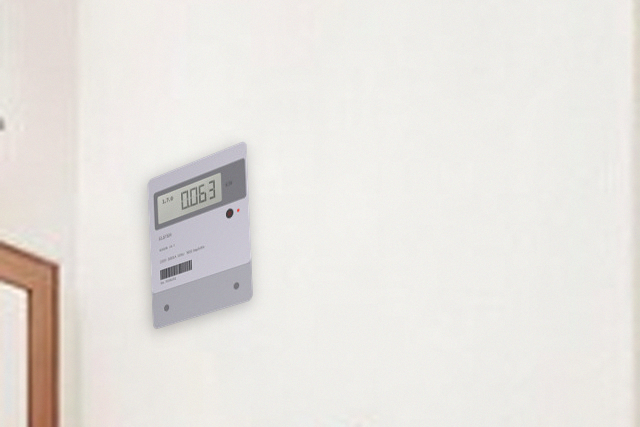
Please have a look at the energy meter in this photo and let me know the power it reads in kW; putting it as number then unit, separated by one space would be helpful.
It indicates 0.063 kW
